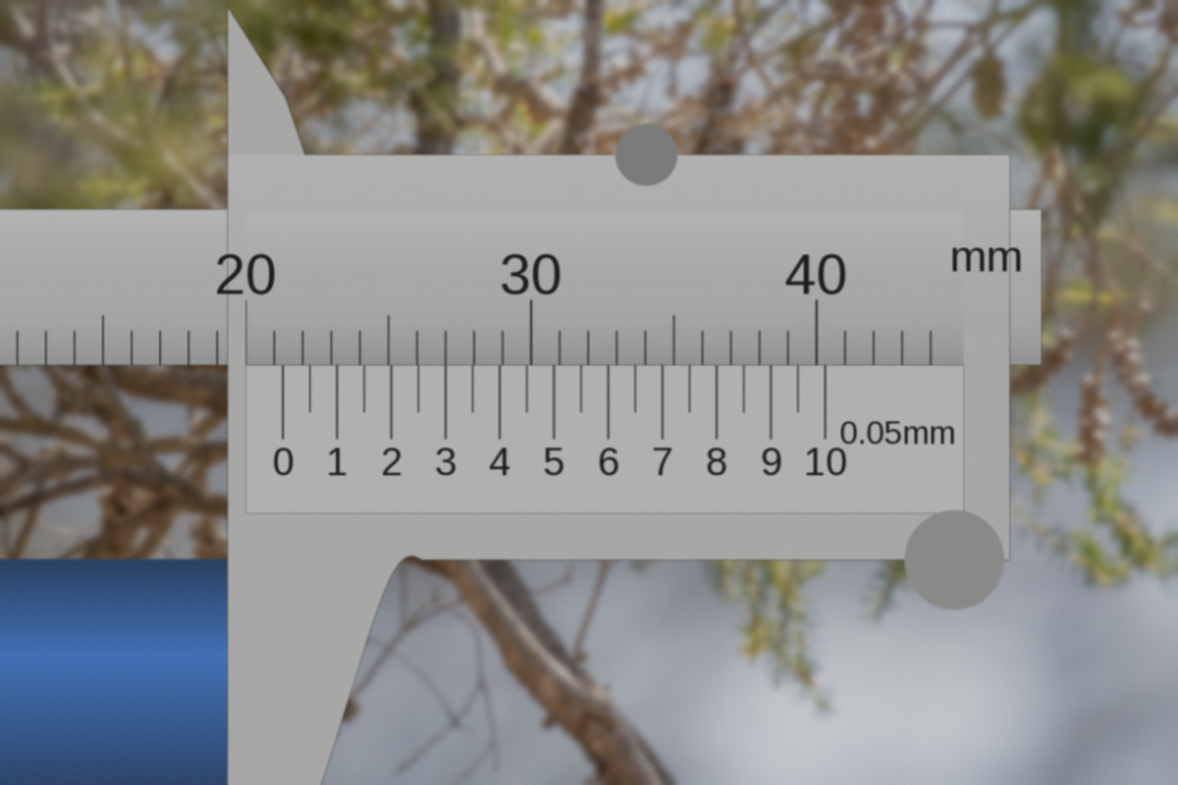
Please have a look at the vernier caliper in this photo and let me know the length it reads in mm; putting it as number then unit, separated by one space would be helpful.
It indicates 21.30 mm
